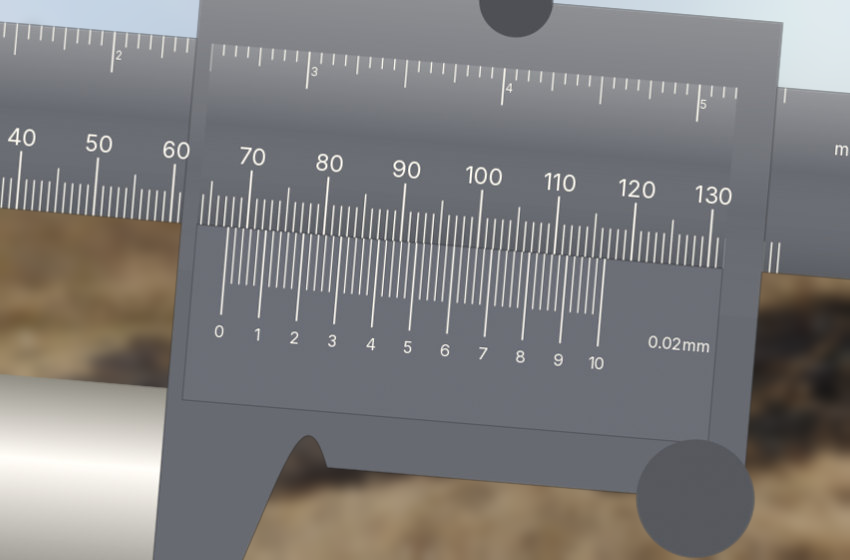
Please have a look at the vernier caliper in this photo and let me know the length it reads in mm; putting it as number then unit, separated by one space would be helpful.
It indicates 67.6 mm
